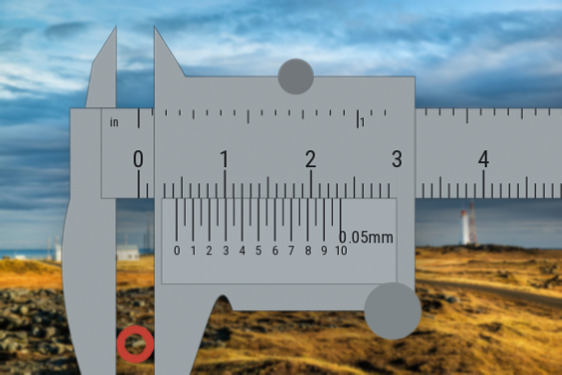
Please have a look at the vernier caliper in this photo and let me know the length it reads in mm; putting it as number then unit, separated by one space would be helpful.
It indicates 4.4 mm
